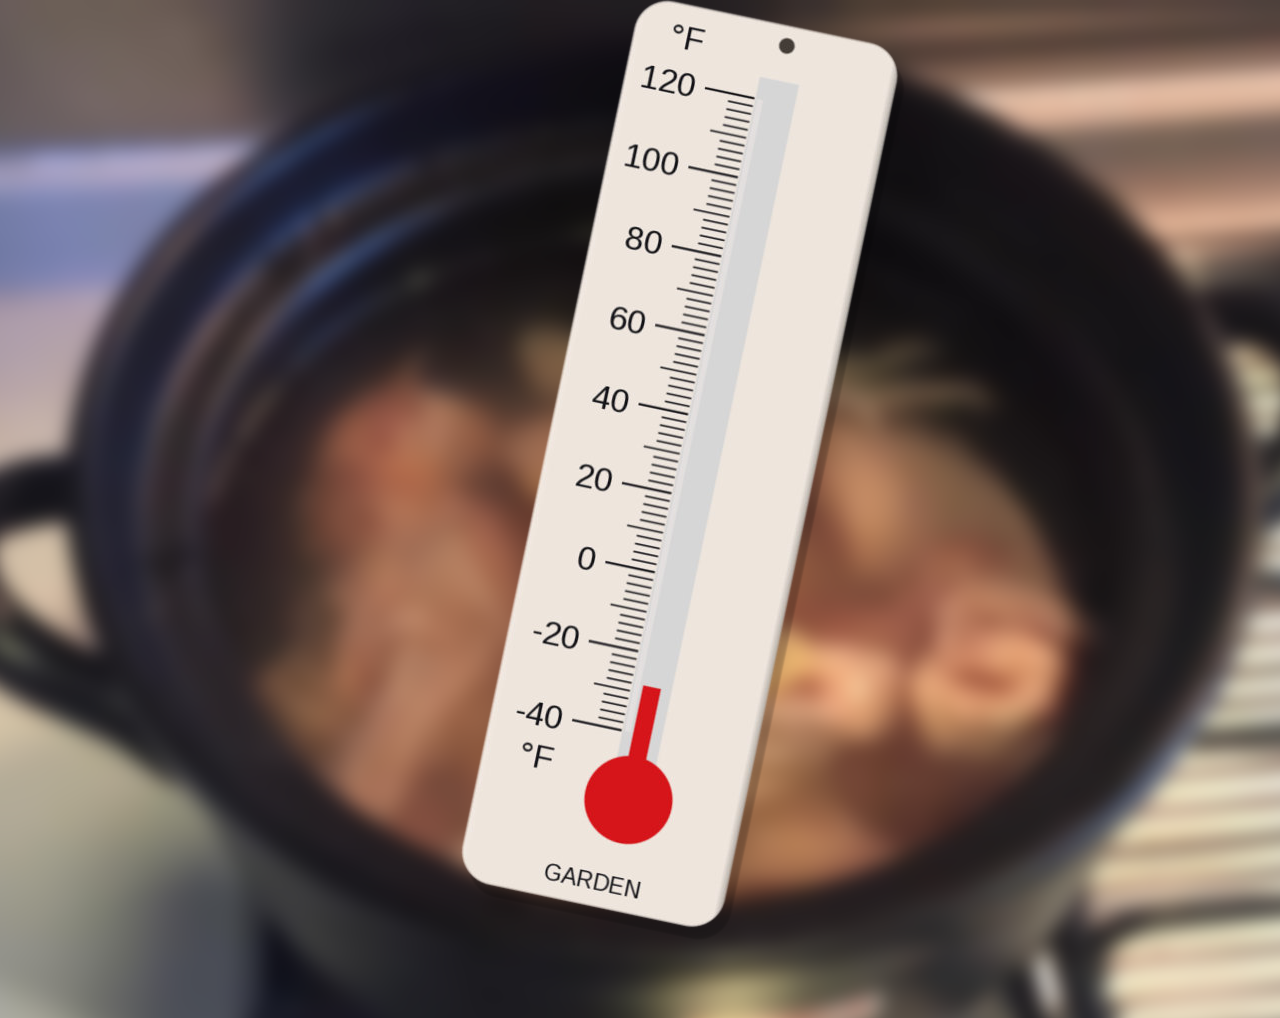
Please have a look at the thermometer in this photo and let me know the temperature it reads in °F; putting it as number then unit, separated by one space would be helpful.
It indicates -28 °F
